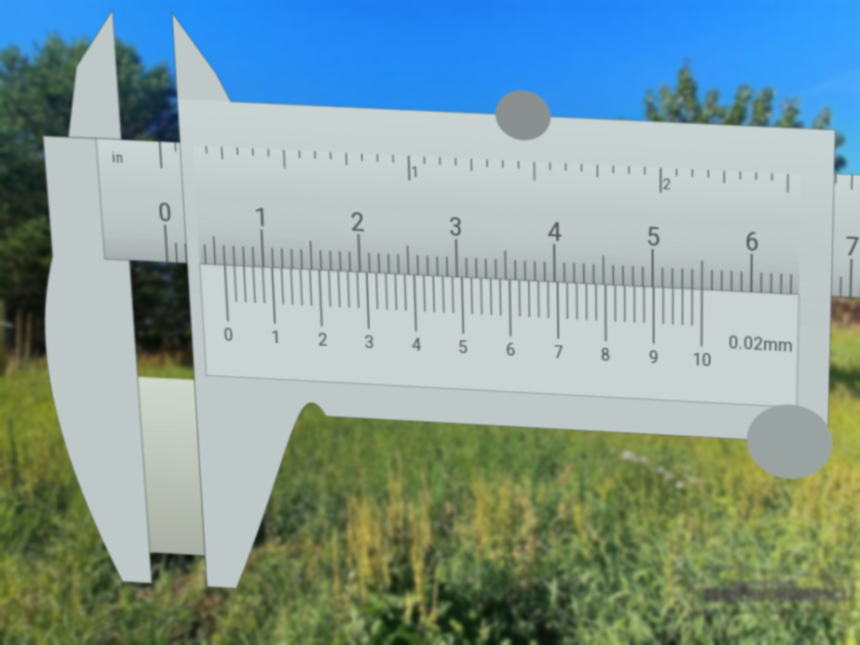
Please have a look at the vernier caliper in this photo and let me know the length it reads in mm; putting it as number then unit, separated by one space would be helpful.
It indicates 6.0 mm
